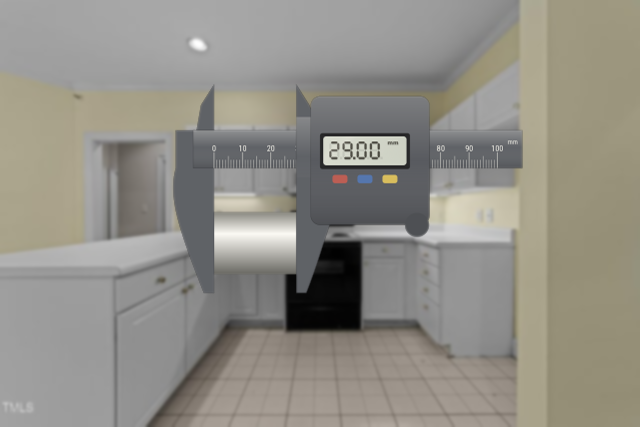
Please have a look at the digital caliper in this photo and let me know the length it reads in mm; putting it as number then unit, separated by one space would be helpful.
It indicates 29.00 mm
